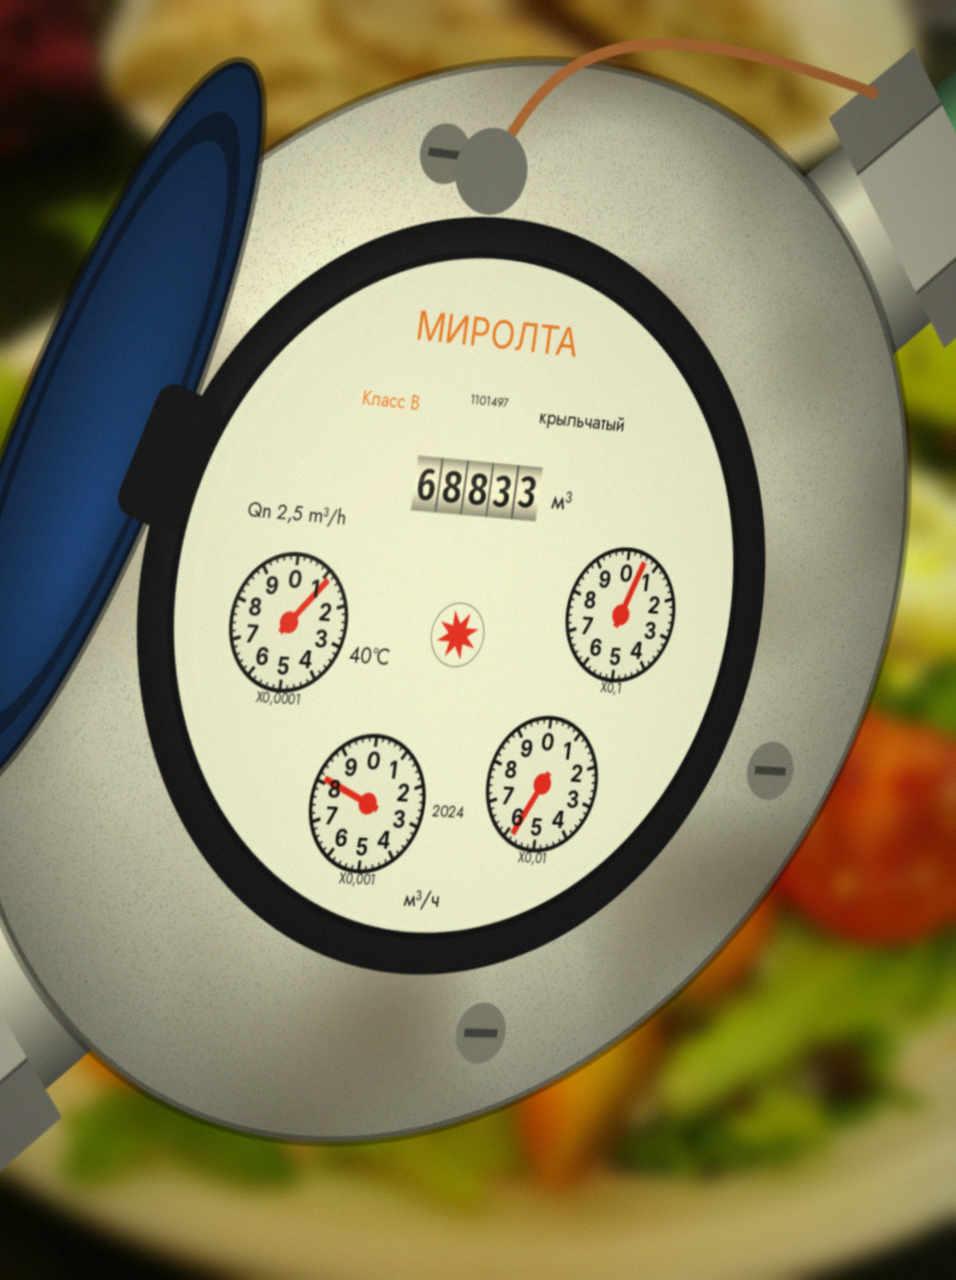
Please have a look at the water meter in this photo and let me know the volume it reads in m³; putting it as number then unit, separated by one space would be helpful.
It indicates 68833.0581 m³
